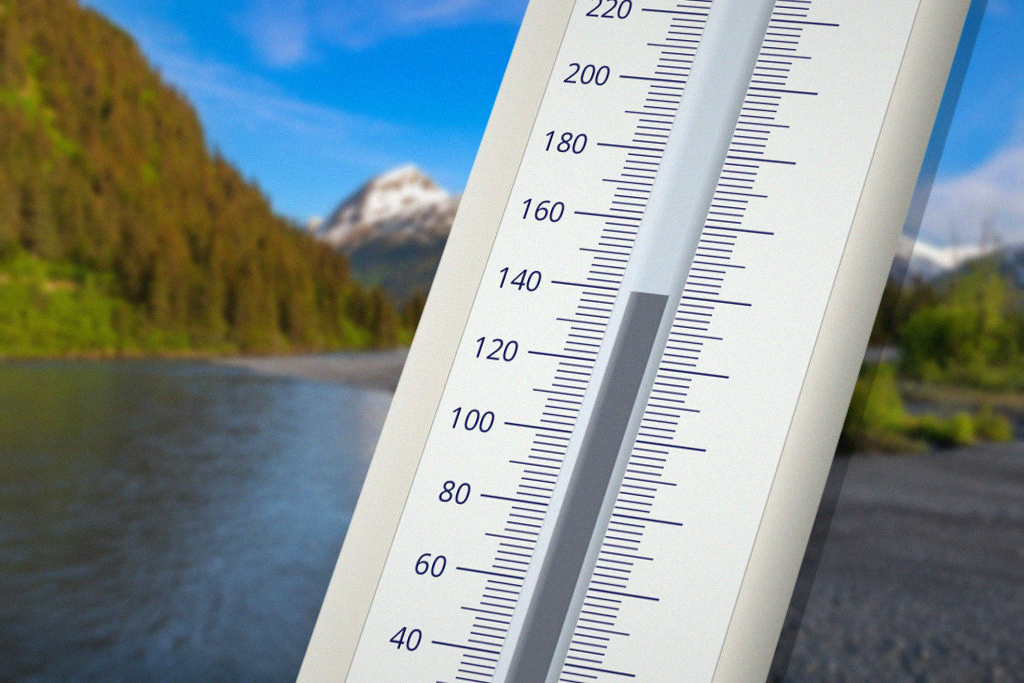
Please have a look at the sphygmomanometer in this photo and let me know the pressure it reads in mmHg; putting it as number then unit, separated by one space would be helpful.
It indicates 140 mmHg
